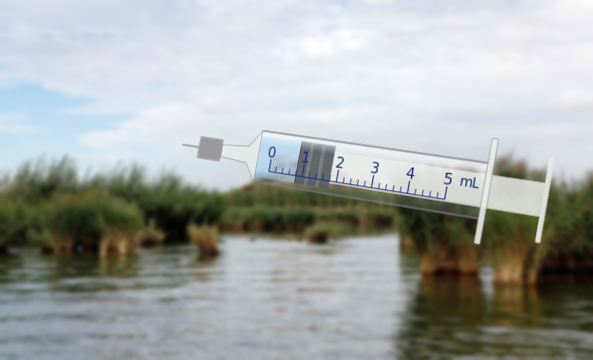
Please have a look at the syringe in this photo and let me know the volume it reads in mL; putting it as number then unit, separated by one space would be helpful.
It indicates 0.8 mL
